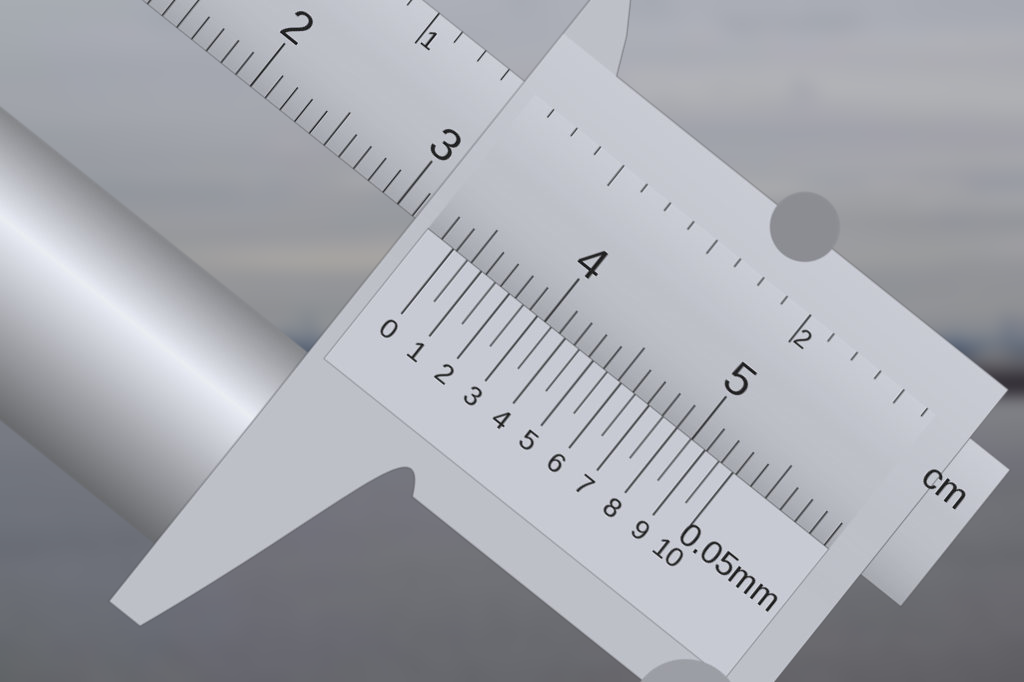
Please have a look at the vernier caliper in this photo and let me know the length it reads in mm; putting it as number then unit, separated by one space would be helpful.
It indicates 33.8 mm
